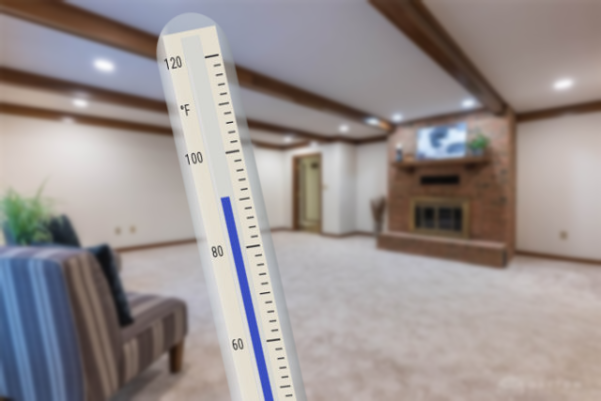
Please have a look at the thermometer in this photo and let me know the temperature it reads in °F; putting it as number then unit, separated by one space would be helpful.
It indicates 91 °F
